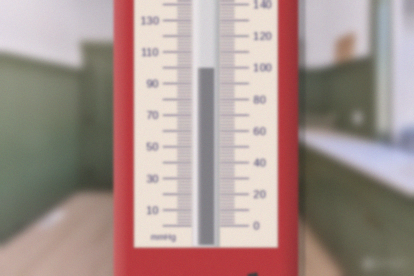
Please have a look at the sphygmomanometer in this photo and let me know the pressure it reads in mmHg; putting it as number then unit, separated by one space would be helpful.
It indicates 100 mmHg
